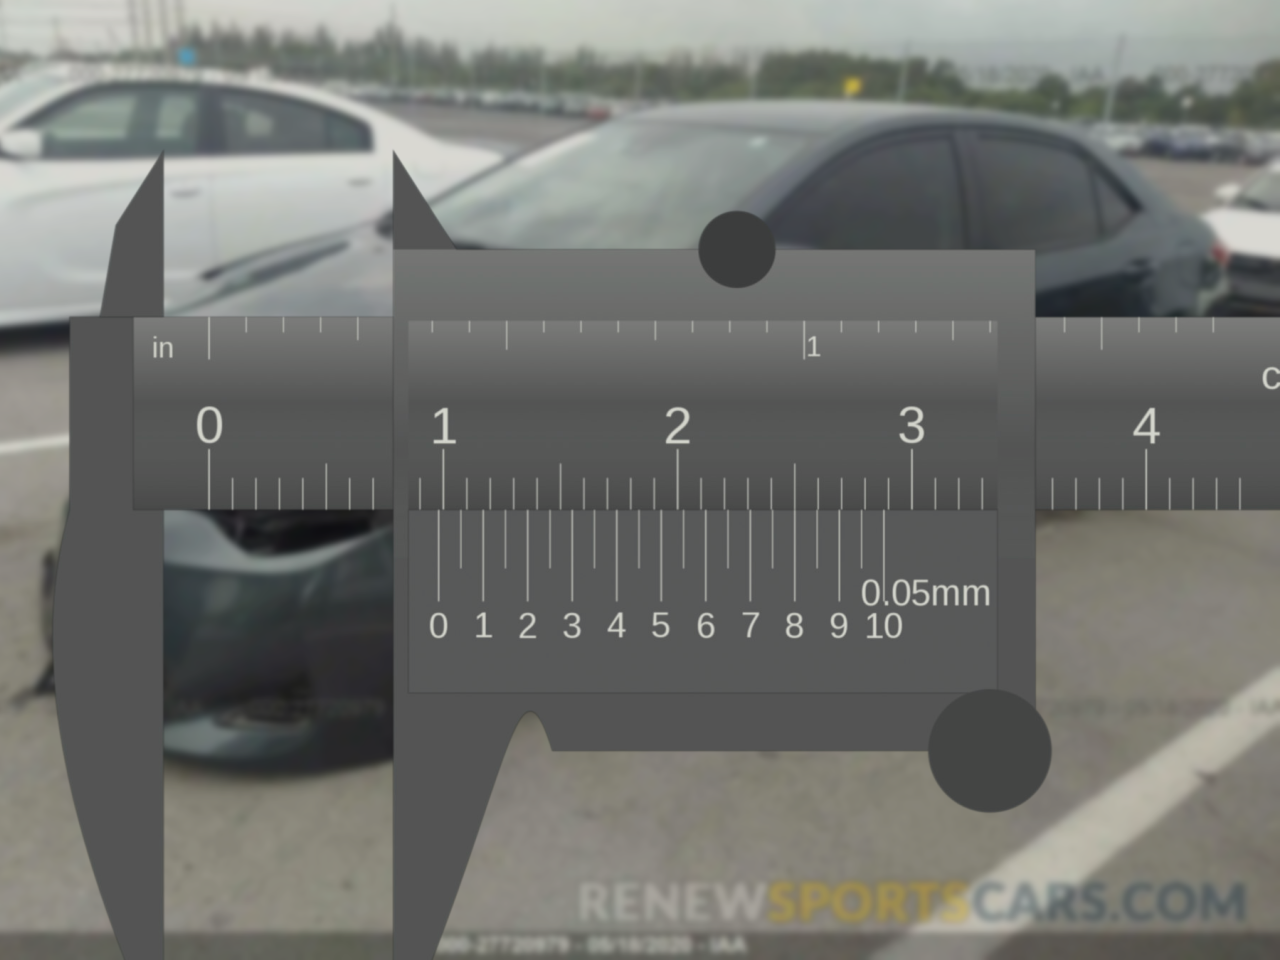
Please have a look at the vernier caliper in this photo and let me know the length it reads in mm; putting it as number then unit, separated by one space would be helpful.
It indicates 9.8 mm
